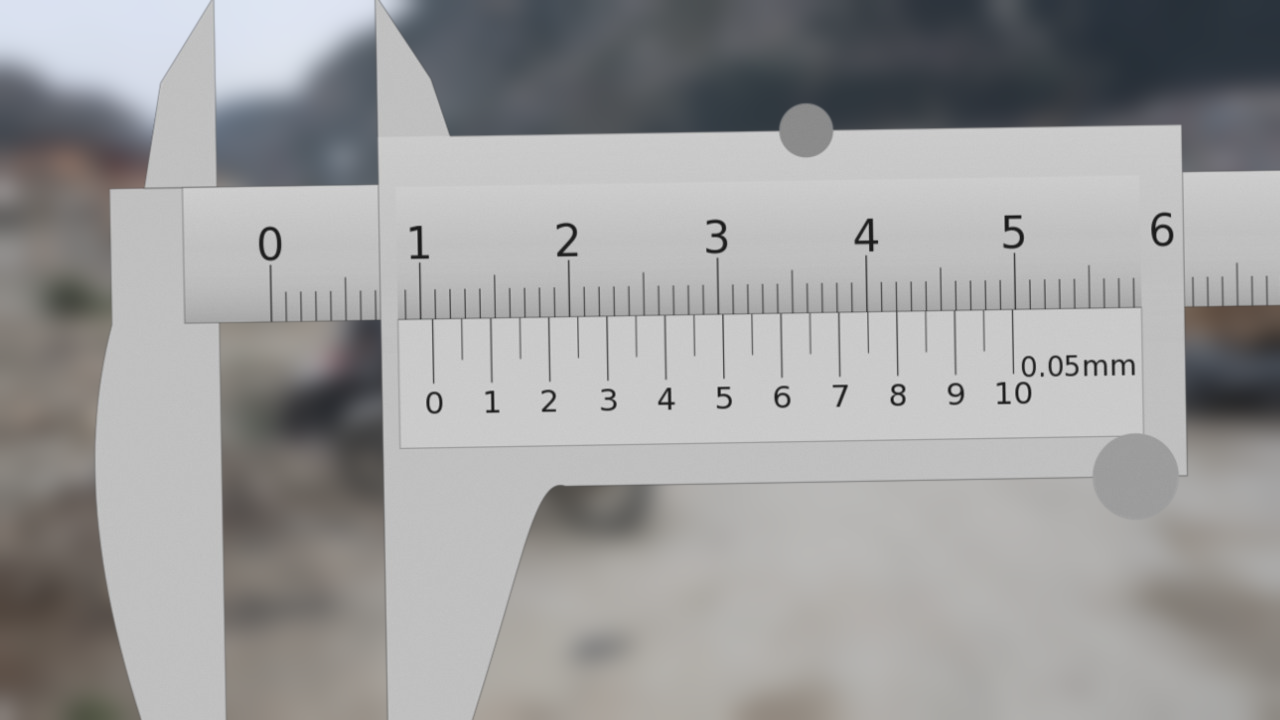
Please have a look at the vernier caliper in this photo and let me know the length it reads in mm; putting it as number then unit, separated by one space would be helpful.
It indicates 10.8 mm
